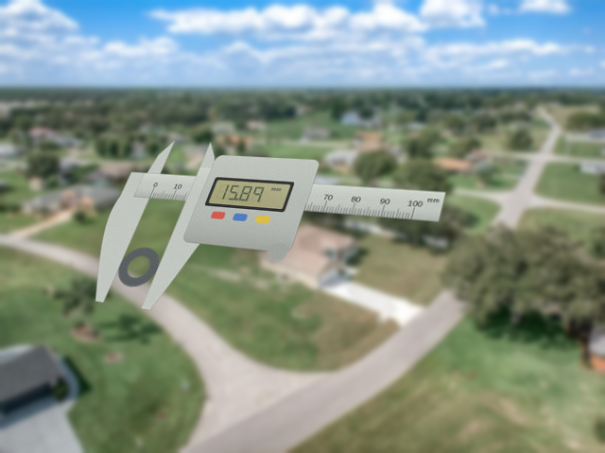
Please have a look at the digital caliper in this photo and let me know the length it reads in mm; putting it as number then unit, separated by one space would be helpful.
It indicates 15.89 mm
